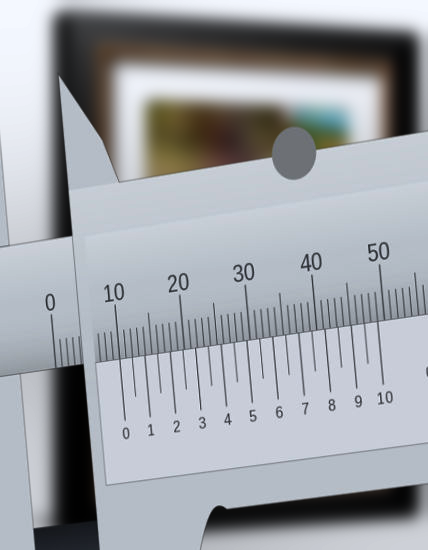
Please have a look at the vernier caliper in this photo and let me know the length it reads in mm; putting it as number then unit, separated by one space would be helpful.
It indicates 10.0 mm
